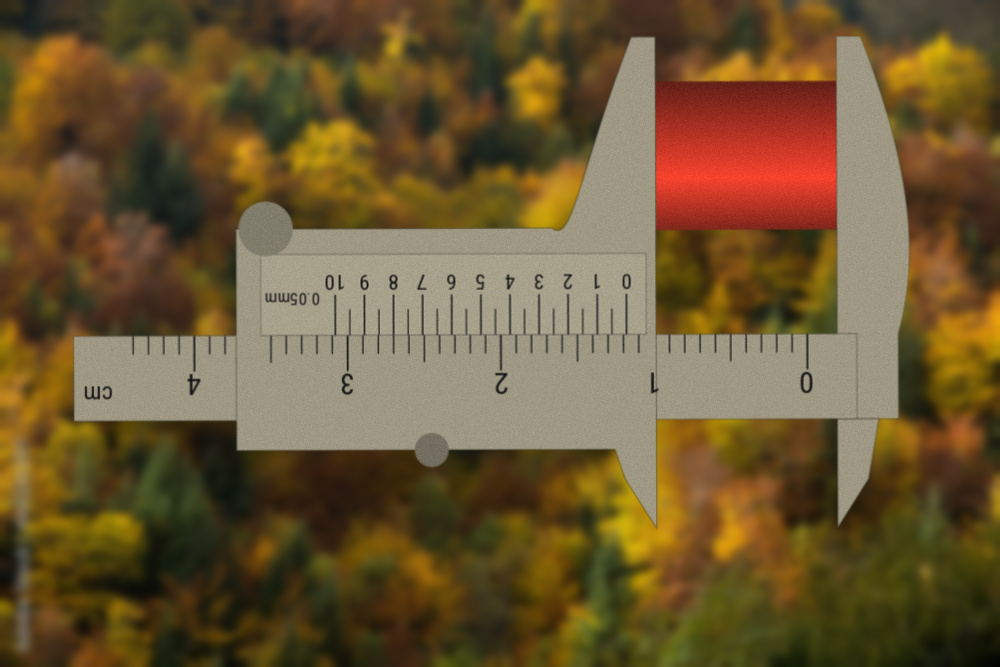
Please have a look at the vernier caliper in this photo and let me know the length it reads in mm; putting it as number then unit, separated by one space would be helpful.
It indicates 11.8 mm
